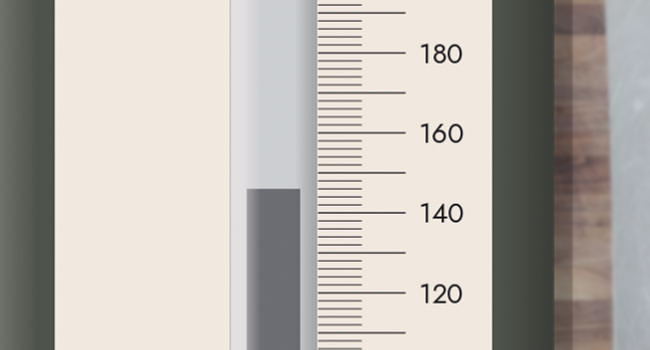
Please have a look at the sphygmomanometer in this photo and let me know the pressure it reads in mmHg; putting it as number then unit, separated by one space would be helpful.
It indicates 146 mmHg
